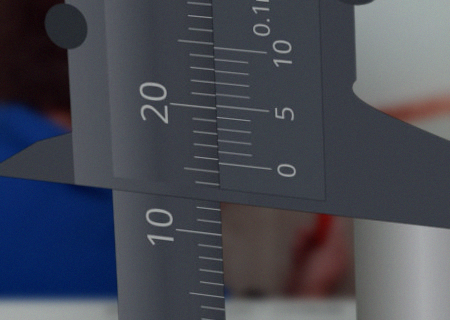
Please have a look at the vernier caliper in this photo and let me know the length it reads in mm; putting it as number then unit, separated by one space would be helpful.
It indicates 15.7 mm
